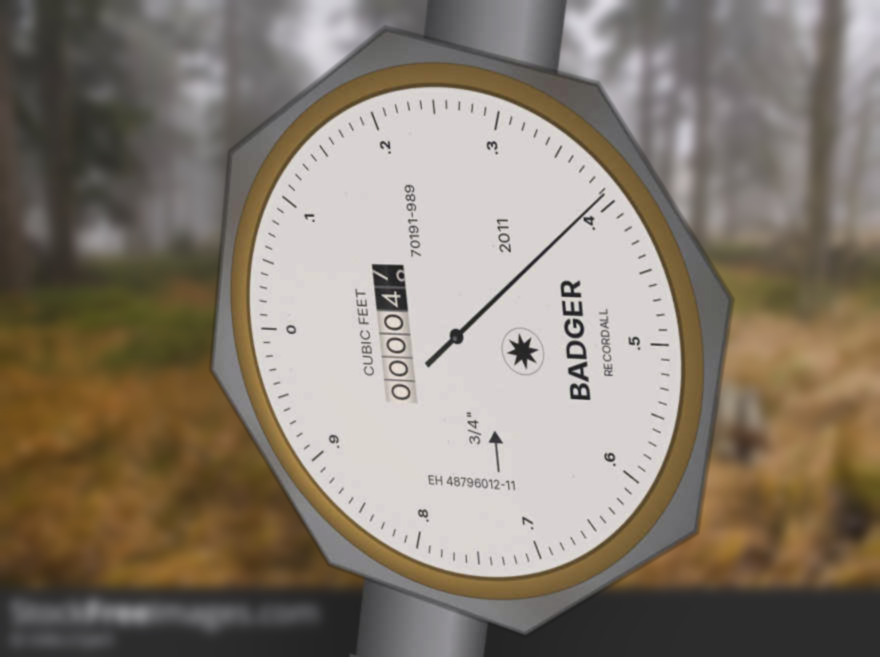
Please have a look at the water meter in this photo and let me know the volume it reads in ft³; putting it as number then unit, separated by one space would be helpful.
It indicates 47.39 ft³
